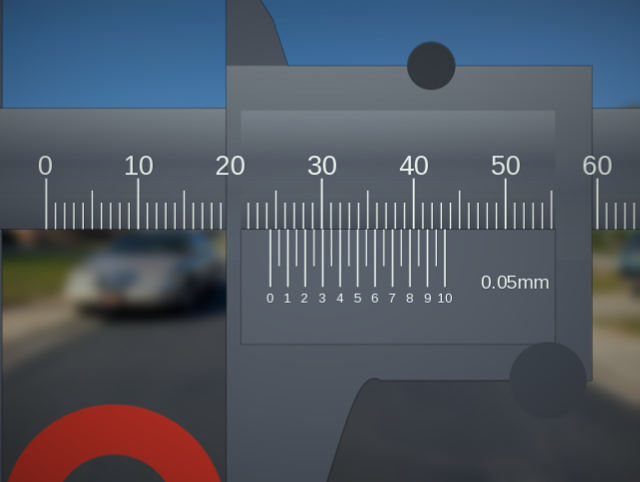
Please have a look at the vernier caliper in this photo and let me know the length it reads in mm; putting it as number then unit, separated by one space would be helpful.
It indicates 24.4 mm
